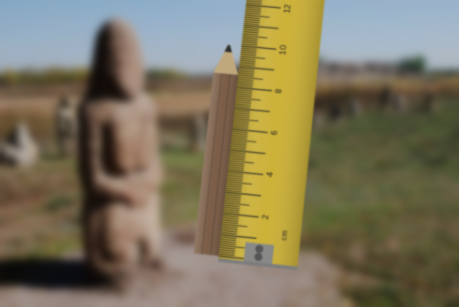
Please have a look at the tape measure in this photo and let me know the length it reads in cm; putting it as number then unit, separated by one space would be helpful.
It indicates 10 cm
